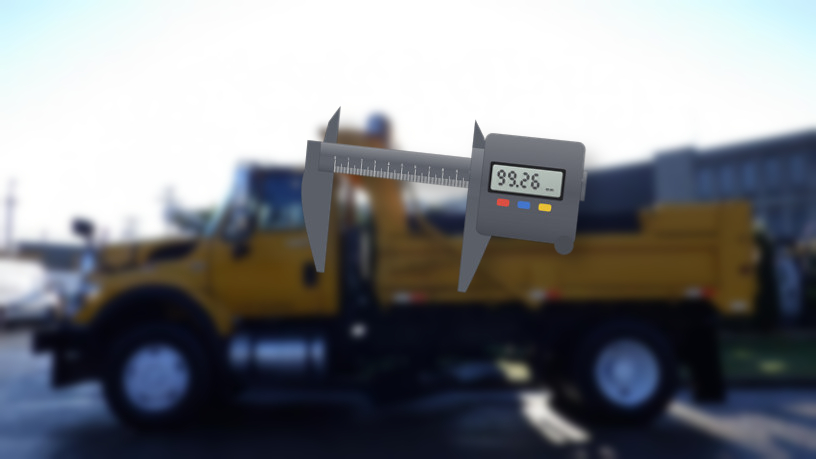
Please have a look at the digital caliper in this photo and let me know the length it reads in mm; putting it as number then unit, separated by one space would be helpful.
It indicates 99.26 mm
